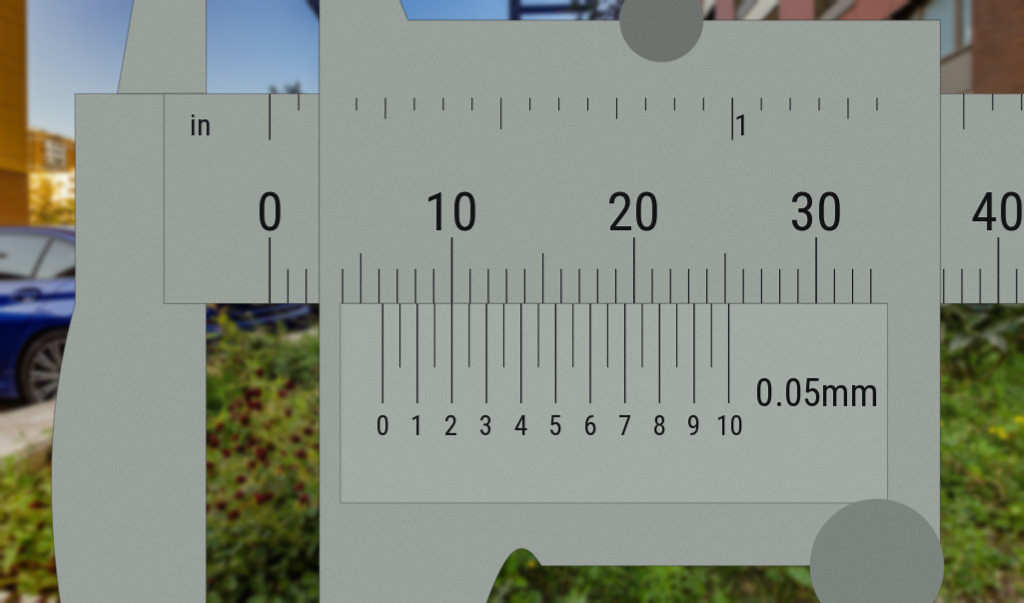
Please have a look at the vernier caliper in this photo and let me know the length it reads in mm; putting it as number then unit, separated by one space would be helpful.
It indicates 6.2 mm
